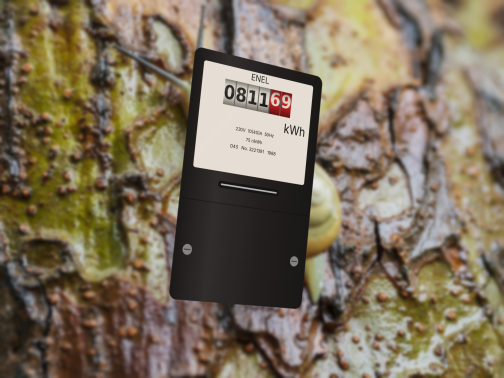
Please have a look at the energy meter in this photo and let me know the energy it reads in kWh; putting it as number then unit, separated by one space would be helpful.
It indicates 811.69 kWh
